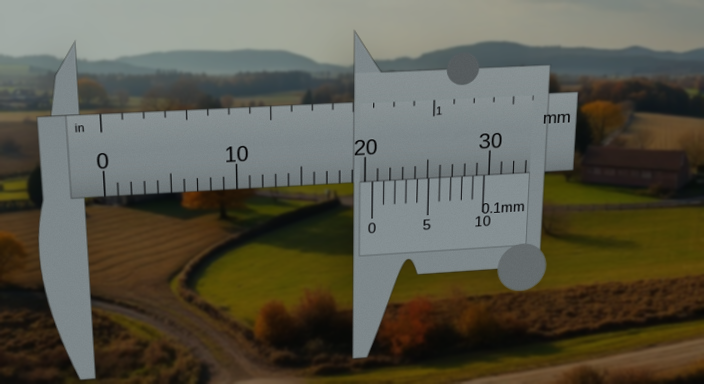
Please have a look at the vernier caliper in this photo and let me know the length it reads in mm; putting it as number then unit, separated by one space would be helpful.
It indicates 20.6 mm
